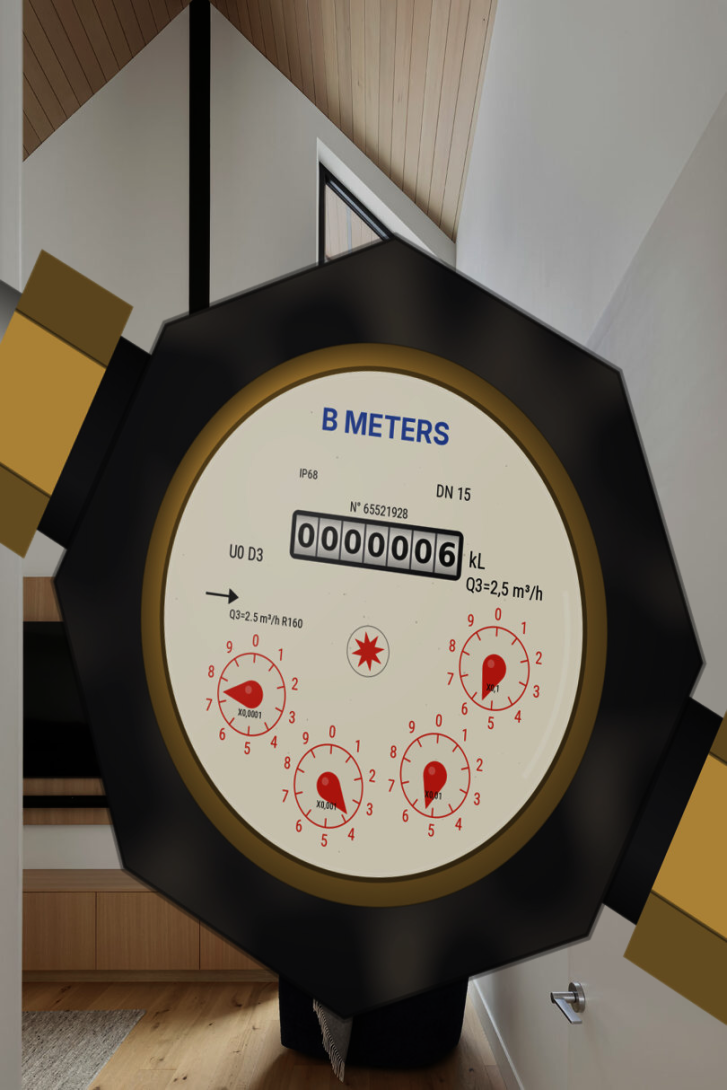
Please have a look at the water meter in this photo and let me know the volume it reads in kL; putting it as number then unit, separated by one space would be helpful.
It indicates 6.5537 kL
